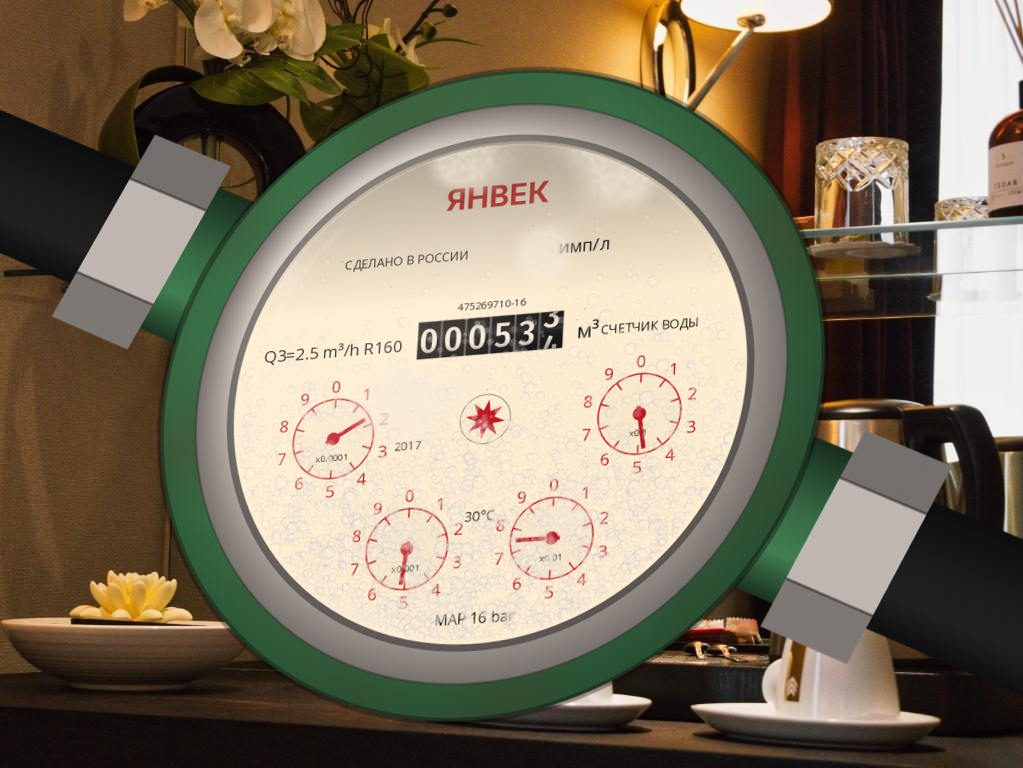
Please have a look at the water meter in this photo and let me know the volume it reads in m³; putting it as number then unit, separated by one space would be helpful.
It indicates 533.4751 m³
